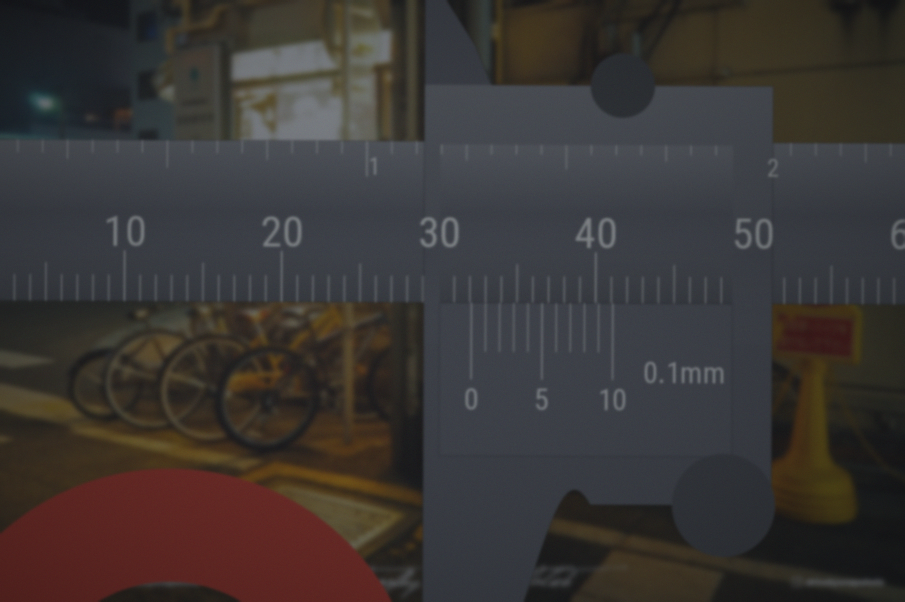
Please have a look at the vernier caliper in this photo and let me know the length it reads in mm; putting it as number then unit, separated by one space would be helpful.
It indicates 32.1 mm
